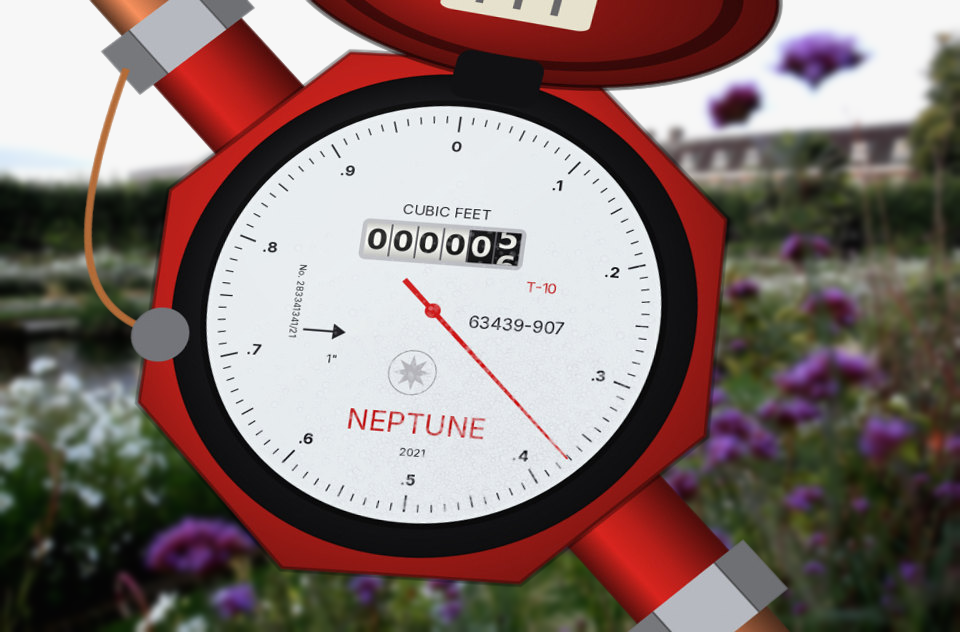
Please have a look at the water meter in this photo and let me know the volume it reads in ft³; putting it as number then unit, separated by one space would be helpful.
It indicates 5.37 ft³
